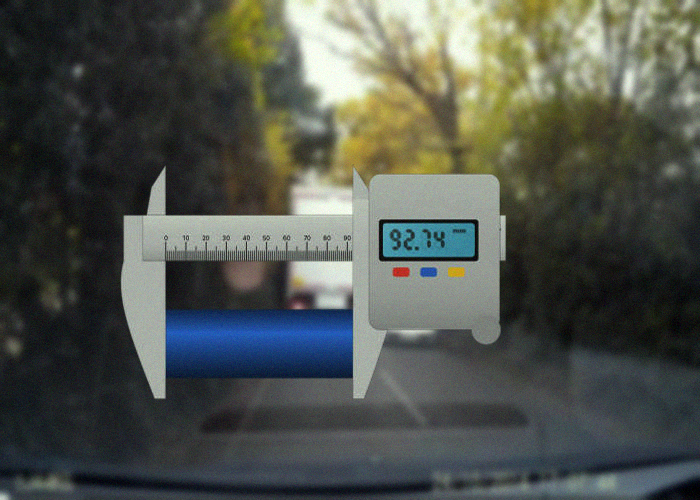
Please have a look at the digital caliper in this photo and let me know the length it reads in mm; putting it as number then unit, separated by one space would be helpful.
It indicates 92.74 mm
